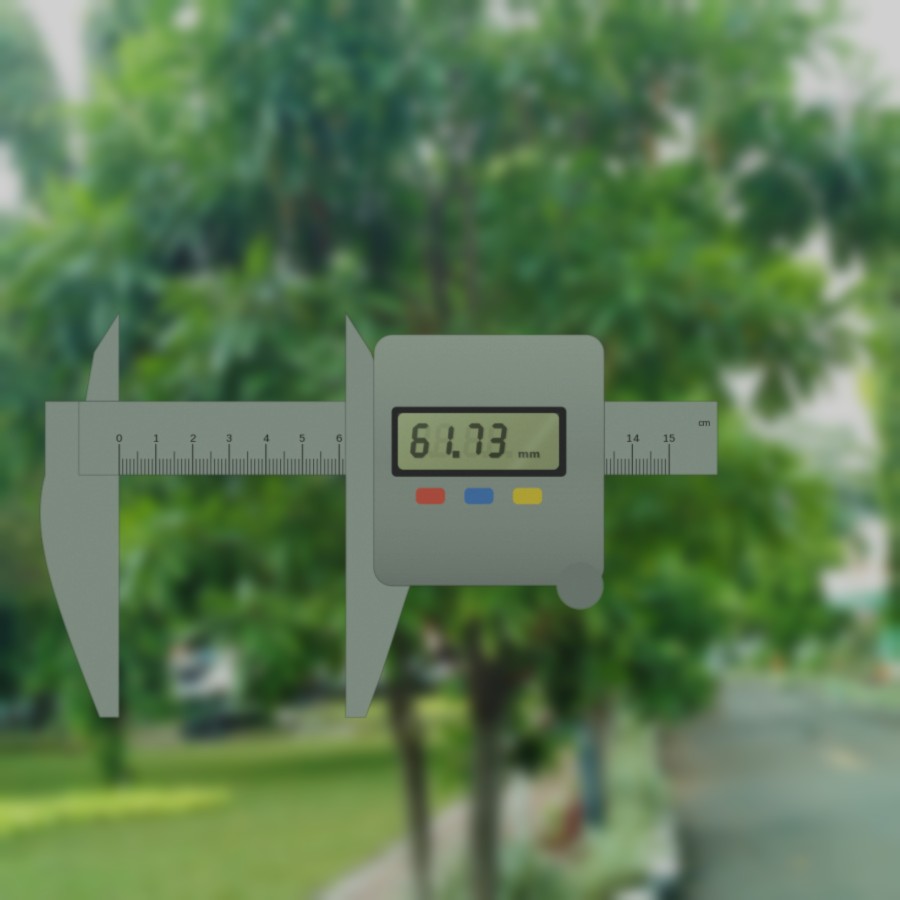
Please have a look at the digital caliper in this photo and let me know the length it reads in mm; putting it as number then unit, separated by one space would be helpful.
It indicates 61.73 mm
